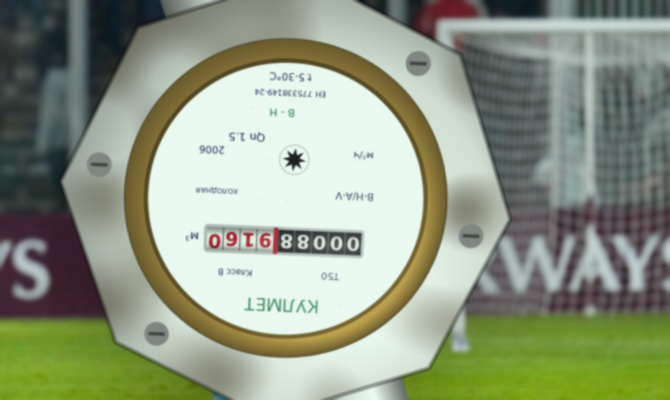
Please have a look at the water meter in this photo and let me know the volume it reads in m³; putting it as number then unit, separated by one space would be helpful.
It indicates 88.9160 m³
